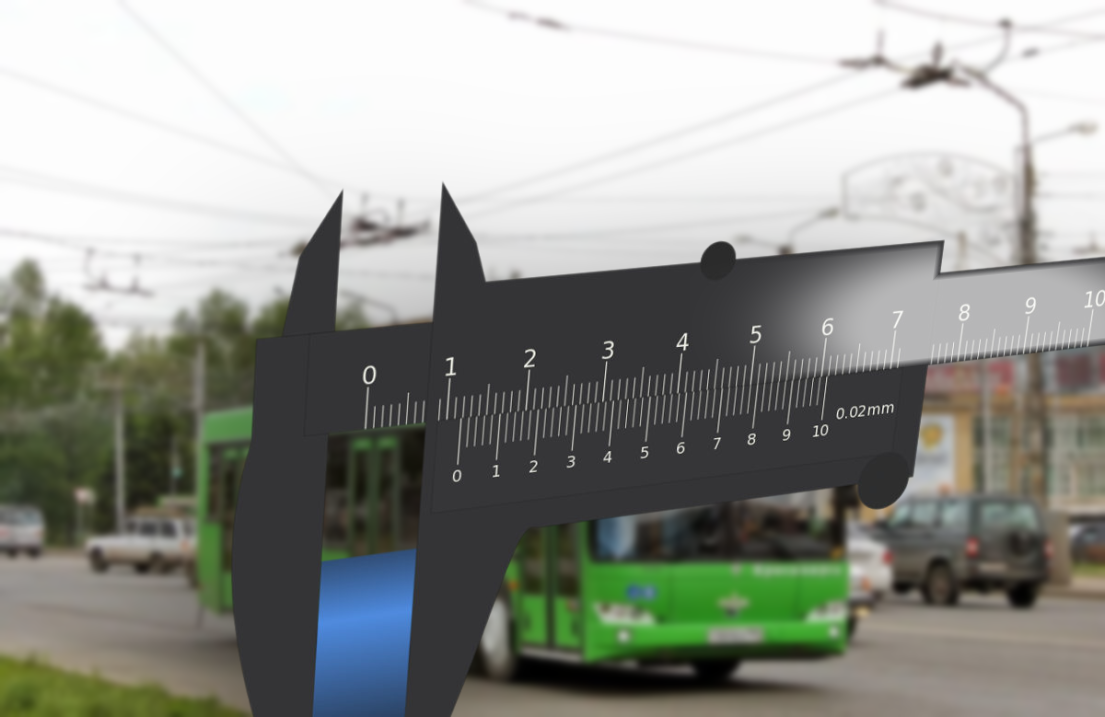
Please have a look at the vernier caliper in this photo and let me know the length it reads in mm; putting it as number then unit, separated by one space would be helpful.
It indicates 11.8 mm
